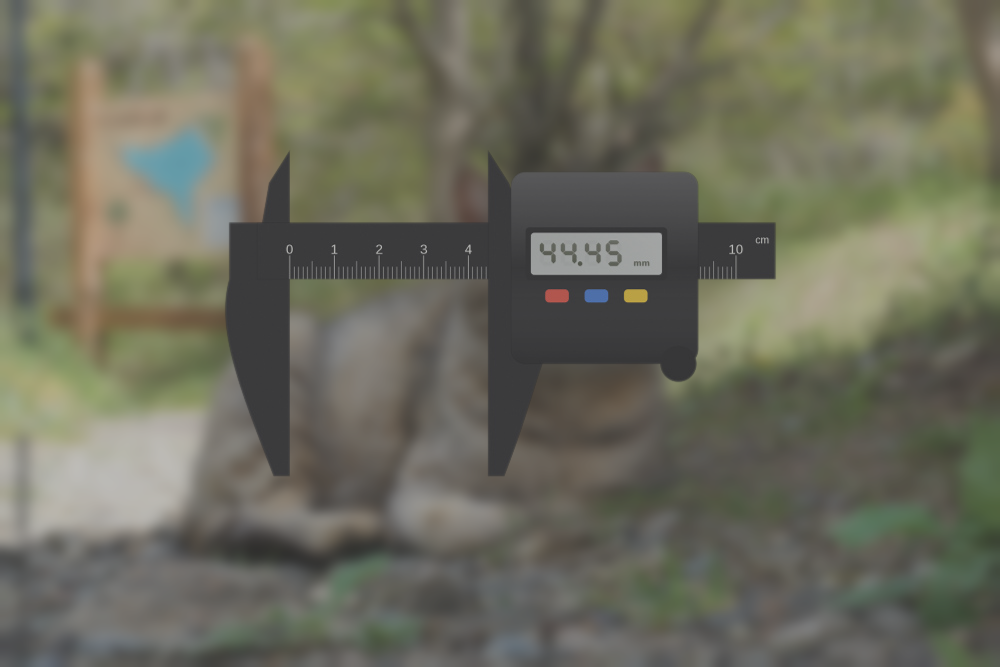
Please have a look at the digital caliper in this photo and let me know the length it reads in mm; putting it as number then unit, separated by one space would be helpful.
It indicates 44.45 mm
